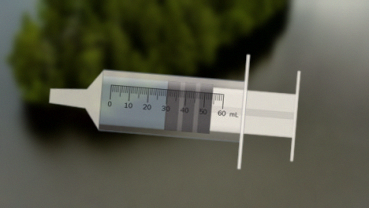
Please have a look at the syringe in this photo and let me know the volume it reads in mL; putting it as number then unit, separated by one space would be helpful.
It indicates 30 mL
